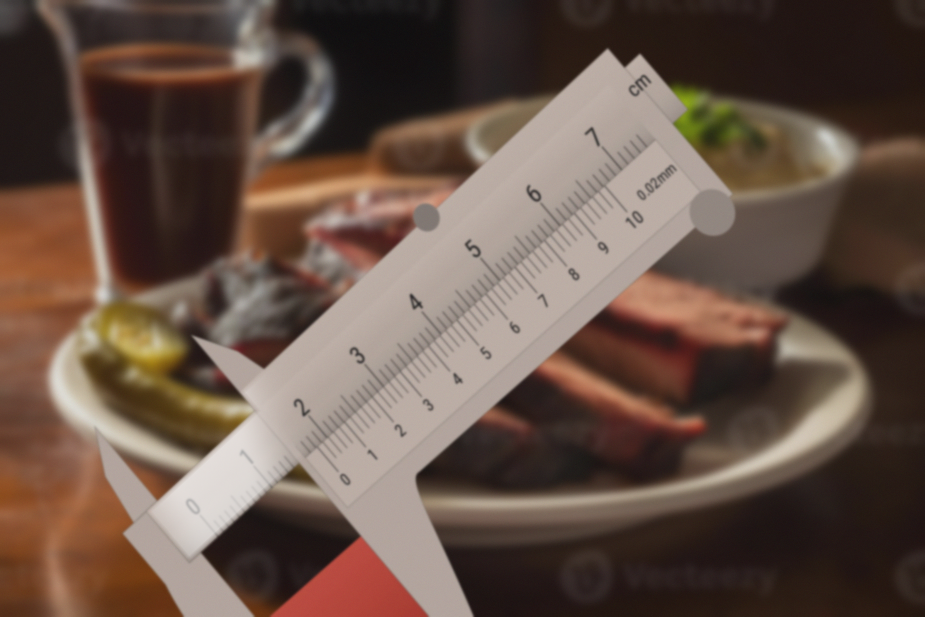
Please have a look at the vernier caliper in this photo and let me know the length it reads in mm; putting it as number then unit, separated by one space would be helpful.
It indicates 18.2 mm
